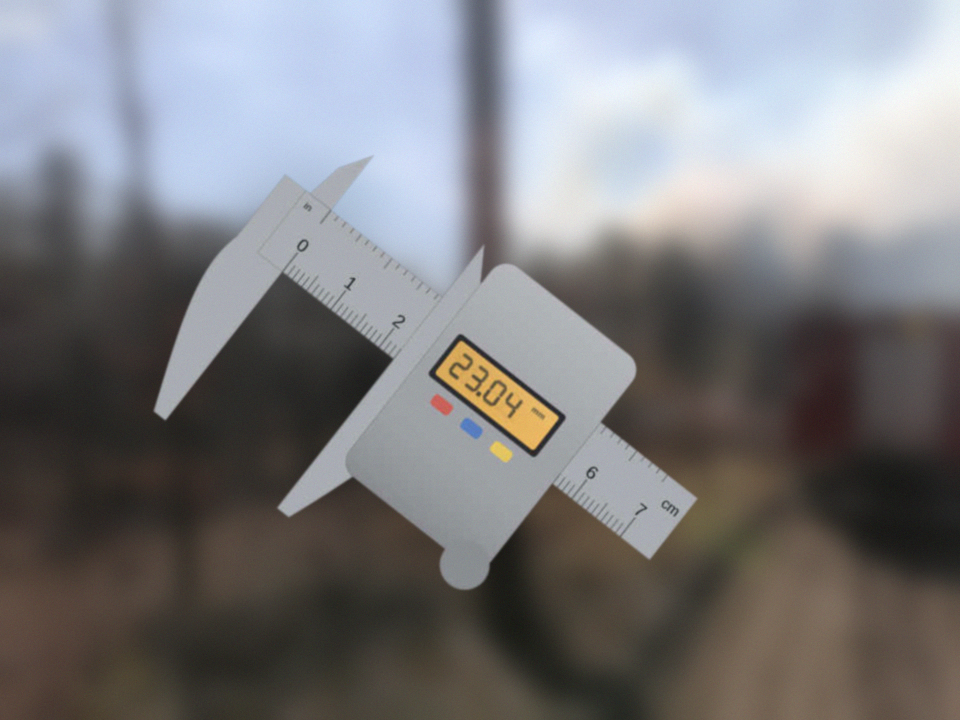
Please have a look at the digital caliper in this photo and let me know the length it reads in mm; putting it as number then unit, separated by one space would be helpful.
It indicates 23.04 mm
